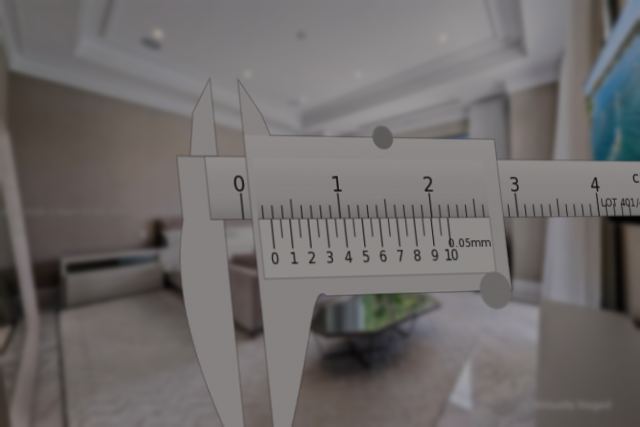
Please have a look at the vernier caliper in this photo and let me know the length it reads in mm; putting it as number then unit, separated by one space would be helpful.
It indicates 2.8 mm
